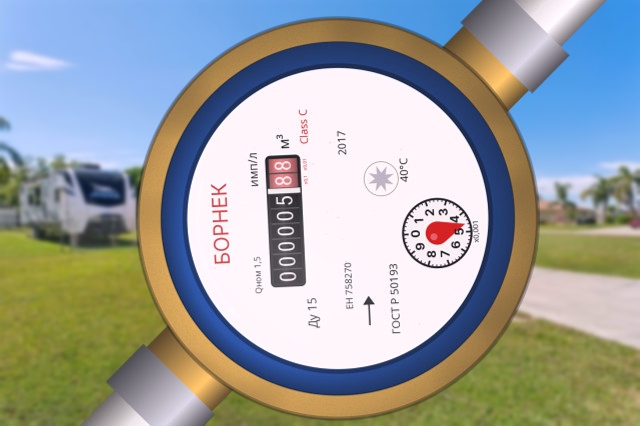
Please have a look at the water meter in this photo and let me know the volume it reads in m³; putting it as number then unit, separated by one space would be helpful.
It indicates 5.884 m³
